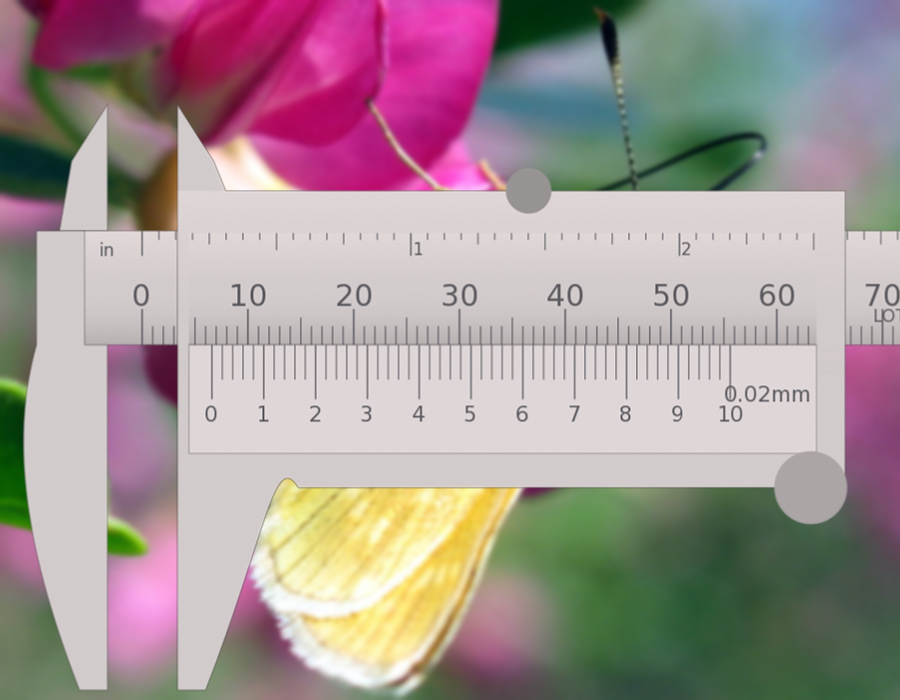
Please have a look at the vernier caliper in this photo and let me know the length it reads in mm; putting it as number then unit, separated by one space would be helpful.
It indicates 6.6 mm
